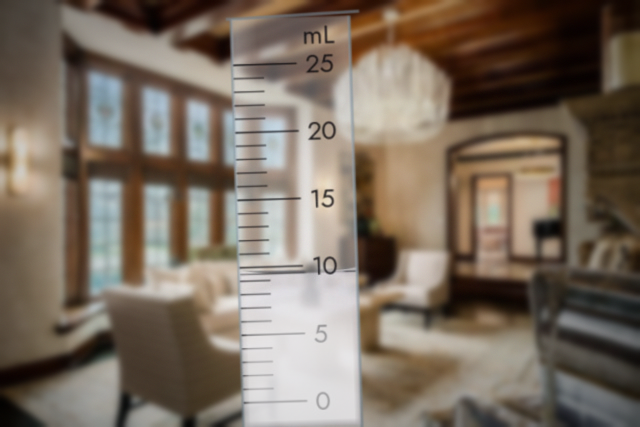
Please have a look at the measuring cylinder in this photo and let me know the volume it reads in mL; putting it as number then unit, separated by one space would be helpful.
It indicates 9.5 mL
